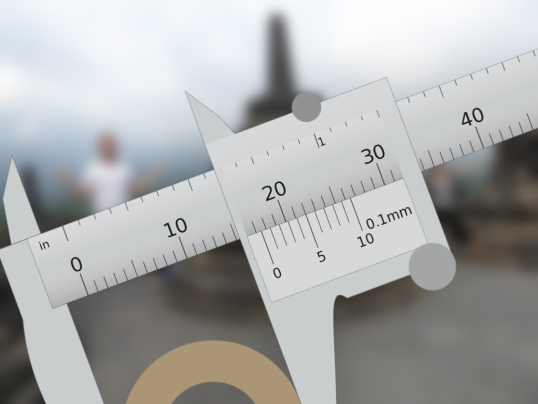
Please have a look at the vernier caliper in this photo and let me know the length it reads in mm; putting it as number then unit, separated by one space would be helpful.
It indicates 17.5 mm
